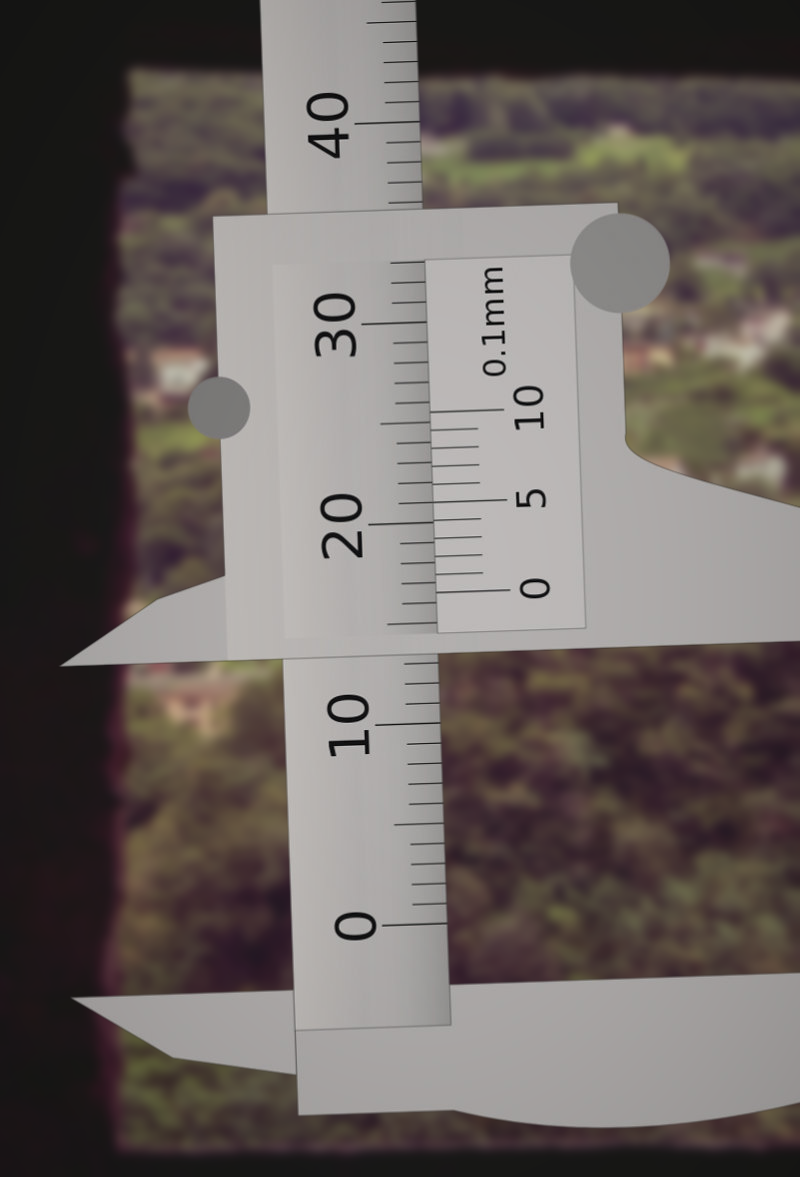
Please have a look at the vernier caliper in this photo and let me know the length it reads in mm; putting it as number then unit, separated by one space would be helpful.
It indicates 16.5 mm
